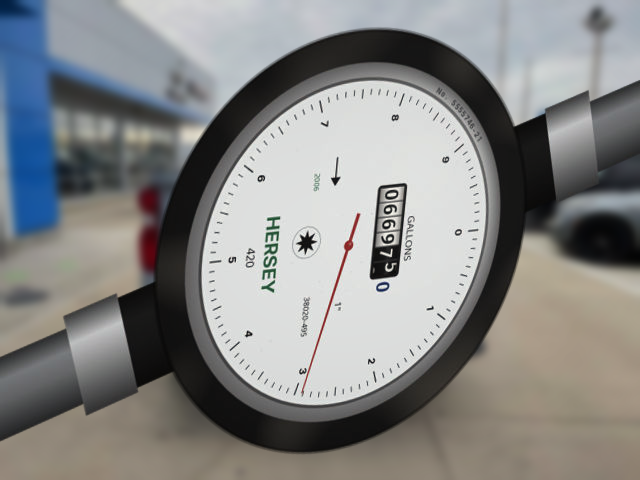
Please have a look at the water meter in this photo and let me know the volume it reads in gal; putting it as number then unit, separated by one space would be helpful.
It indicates 669752.9 gal
